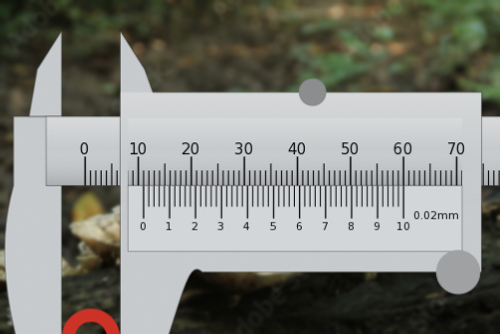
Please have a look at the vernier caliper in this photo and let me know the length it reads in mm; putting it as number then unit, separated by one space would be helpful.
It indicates 11.0 mm
